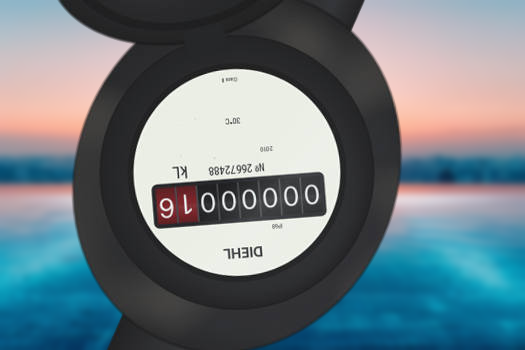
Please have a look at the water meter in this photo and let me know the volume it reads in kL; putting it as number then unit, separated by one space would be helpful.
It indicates 0.16 kL
